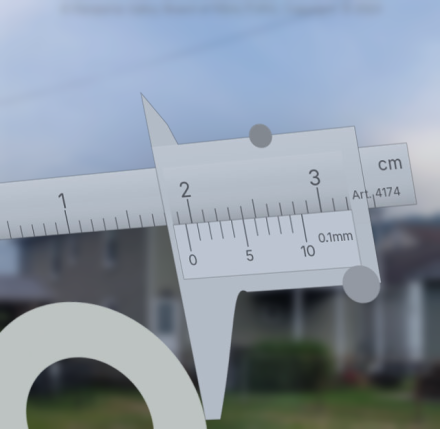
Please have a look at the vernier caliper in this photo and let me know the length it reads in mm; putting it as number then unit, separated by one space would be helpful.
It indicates 19.5 mm
